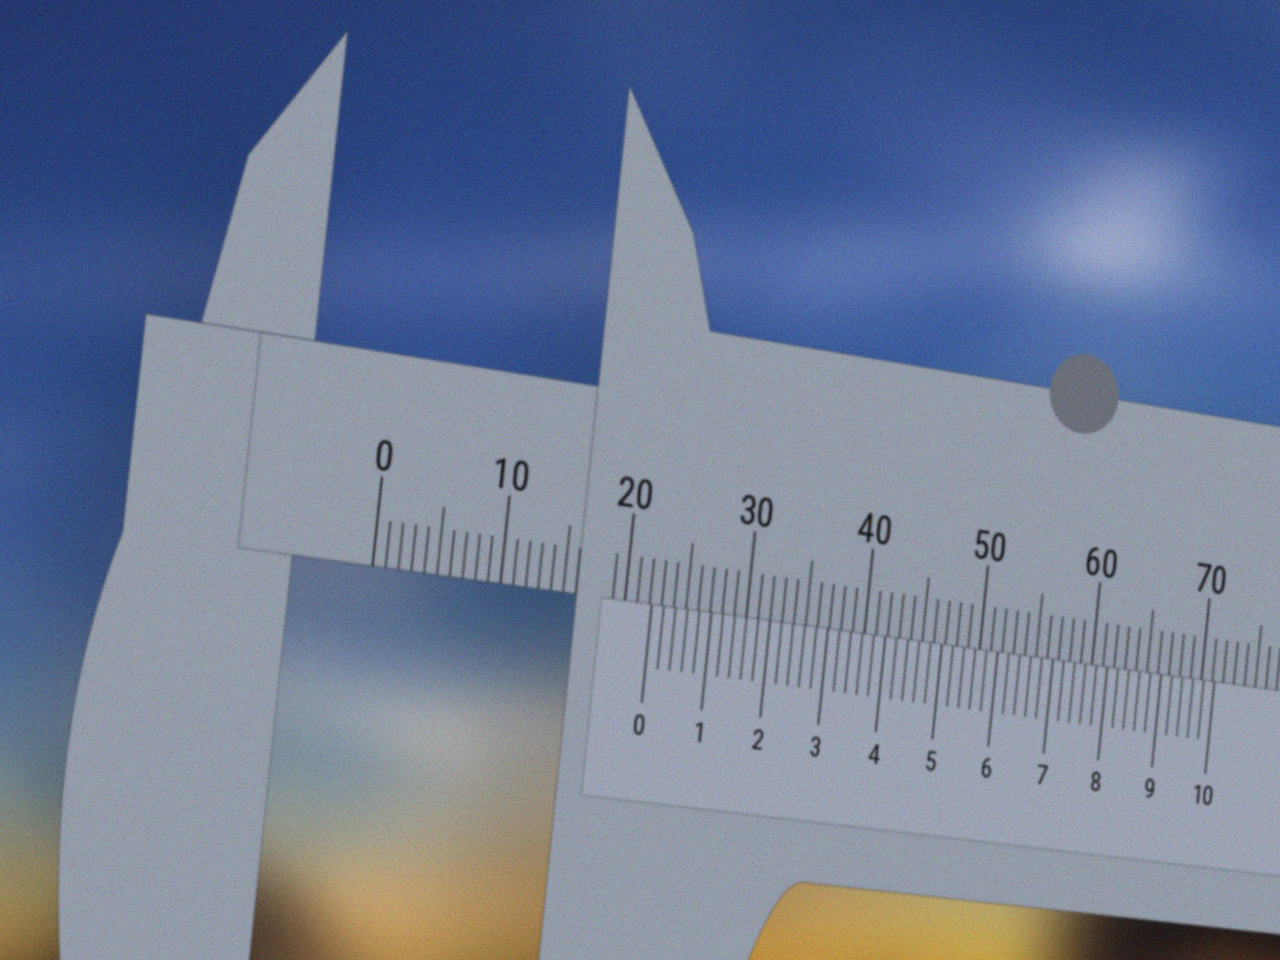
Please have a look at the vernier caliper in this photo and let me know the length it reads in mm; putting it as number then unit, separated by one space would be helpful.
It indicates 22.2 mm
